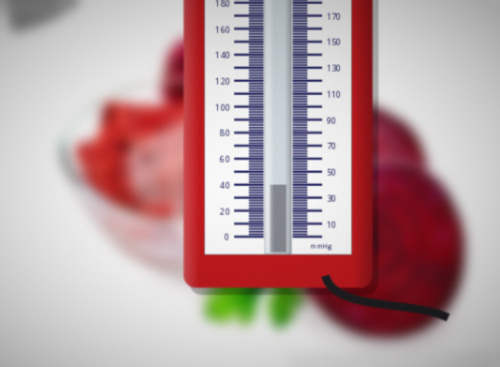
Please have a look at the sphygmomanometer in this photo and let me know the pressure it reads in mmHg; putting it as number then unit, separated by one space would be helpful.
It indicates 40 mmHg
